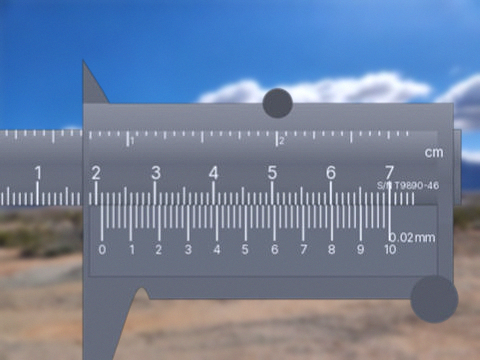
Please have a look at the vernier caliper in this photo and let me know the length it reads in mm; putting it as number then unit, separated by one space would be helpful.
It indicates 21.0 mm
